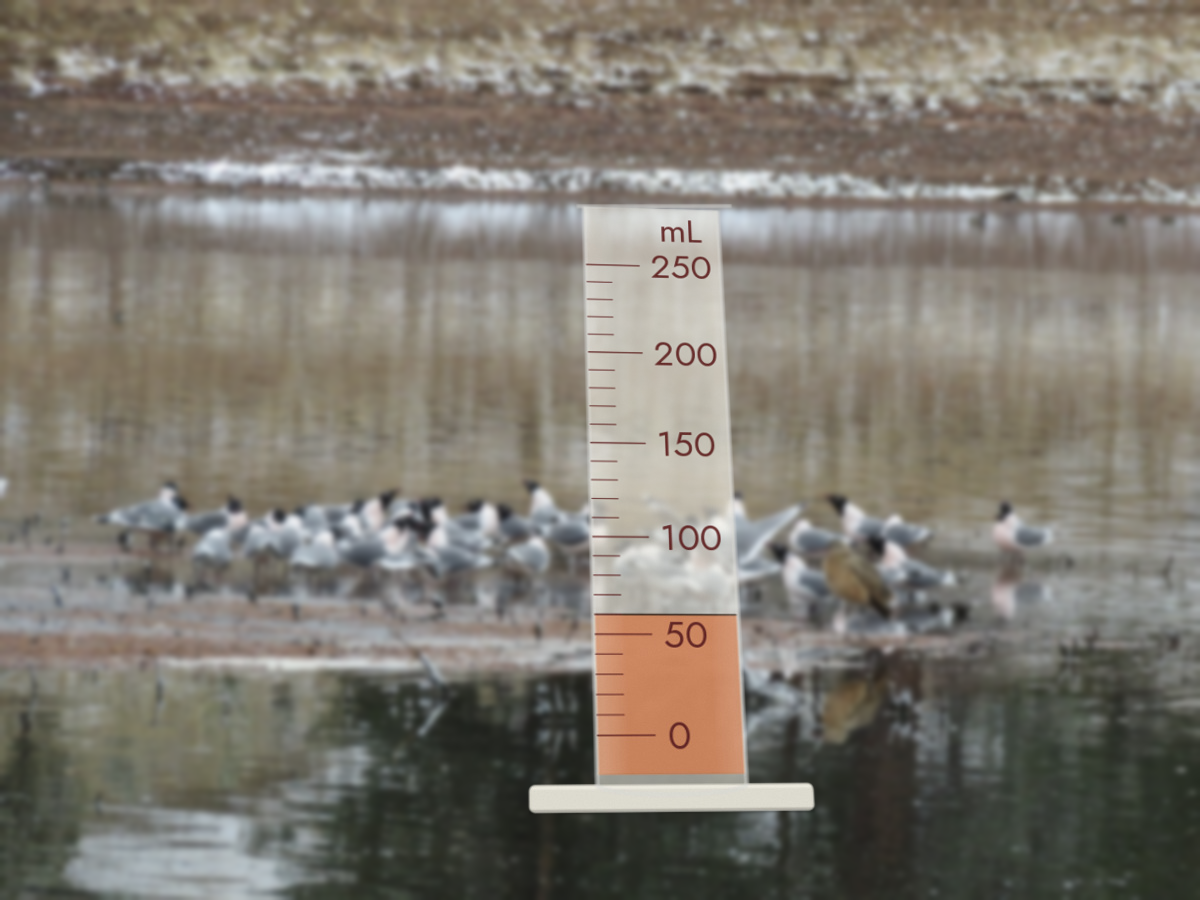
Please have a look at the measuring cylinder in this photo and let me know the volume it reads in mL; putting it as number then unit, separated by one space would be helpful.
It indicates 60 mL
